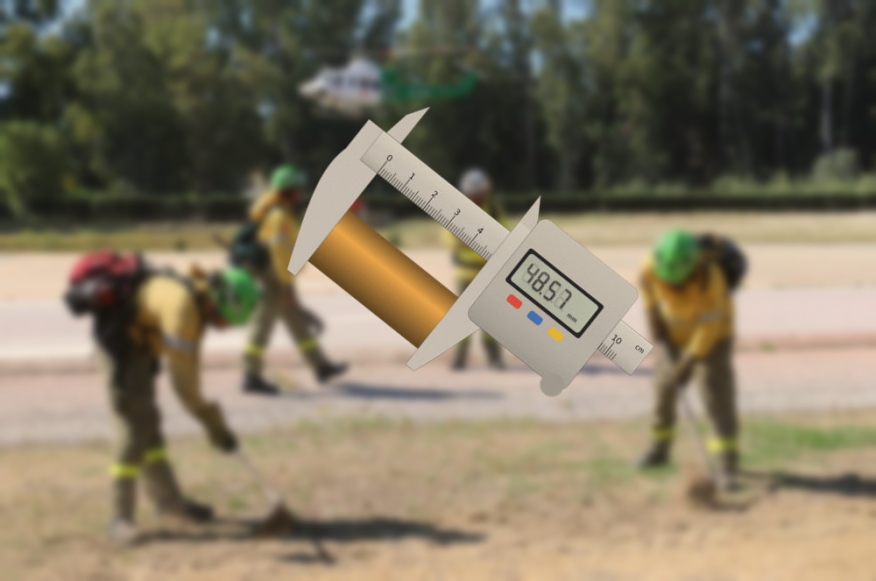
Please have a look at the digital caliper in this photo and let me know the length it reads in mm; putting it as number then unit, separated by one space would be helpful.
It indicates 48.57 mm
